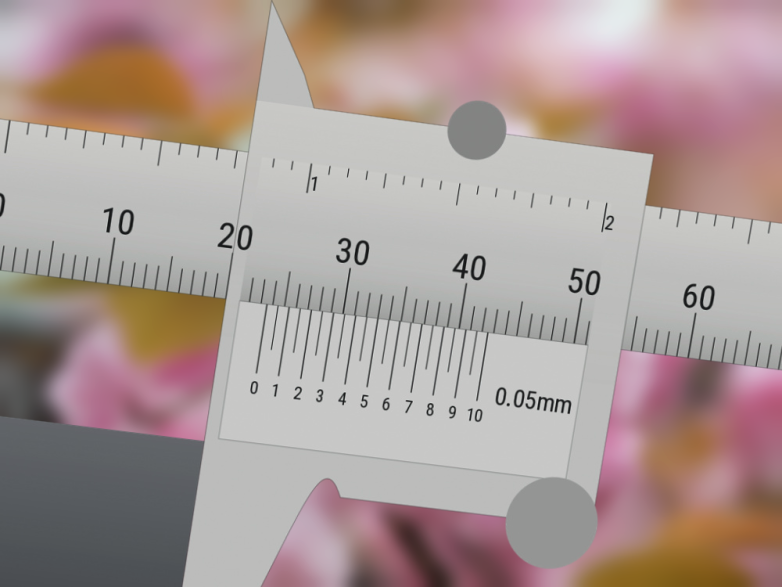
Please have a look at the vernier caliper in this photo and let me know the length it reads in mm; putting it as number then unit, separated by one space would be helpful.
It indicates 23.5 mm
